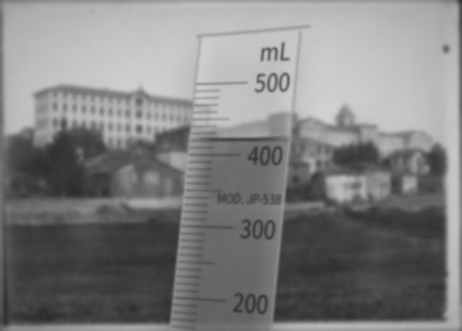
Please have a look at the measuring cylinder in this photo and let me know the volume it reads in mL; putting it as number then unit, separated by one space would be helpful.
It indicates 420 mL
